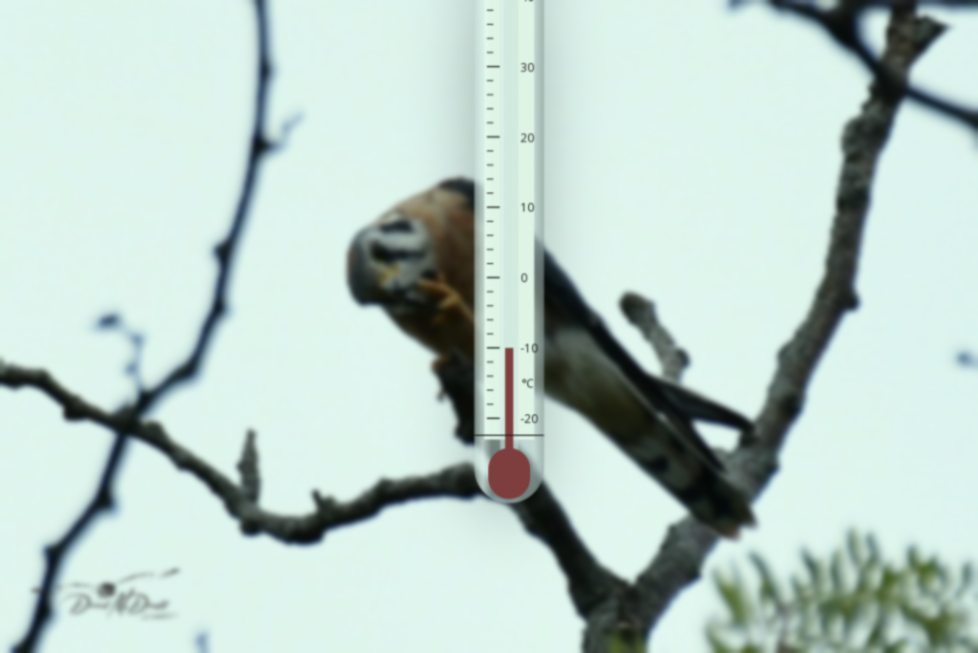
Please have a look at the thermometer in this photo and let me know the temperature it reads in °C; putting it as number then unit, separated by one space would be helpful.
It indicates -10 °C
